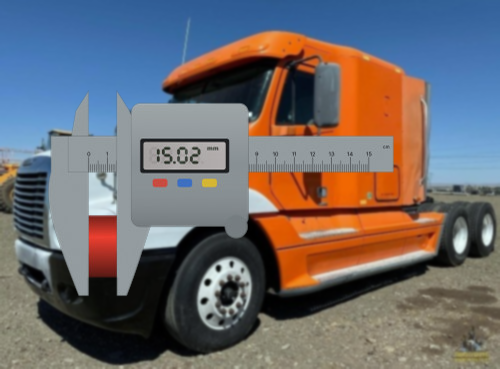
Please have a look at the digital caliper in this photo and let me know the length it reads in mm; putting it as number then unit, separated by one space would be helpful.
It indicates 15.02 mm
